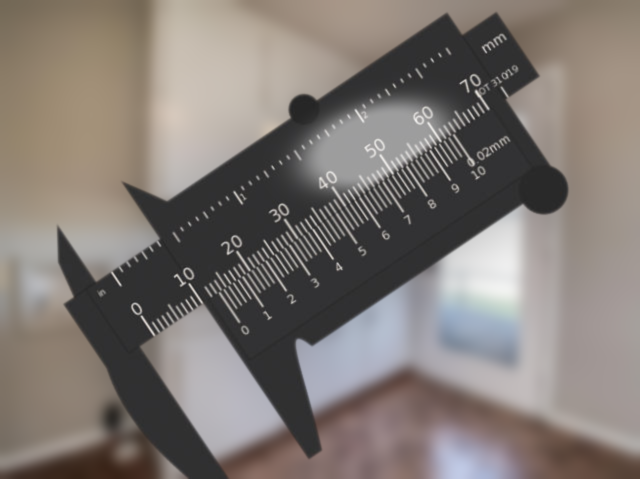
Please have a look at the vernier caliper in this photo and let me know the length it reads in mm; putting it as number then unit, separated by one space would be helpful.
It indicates 13.5 mm
